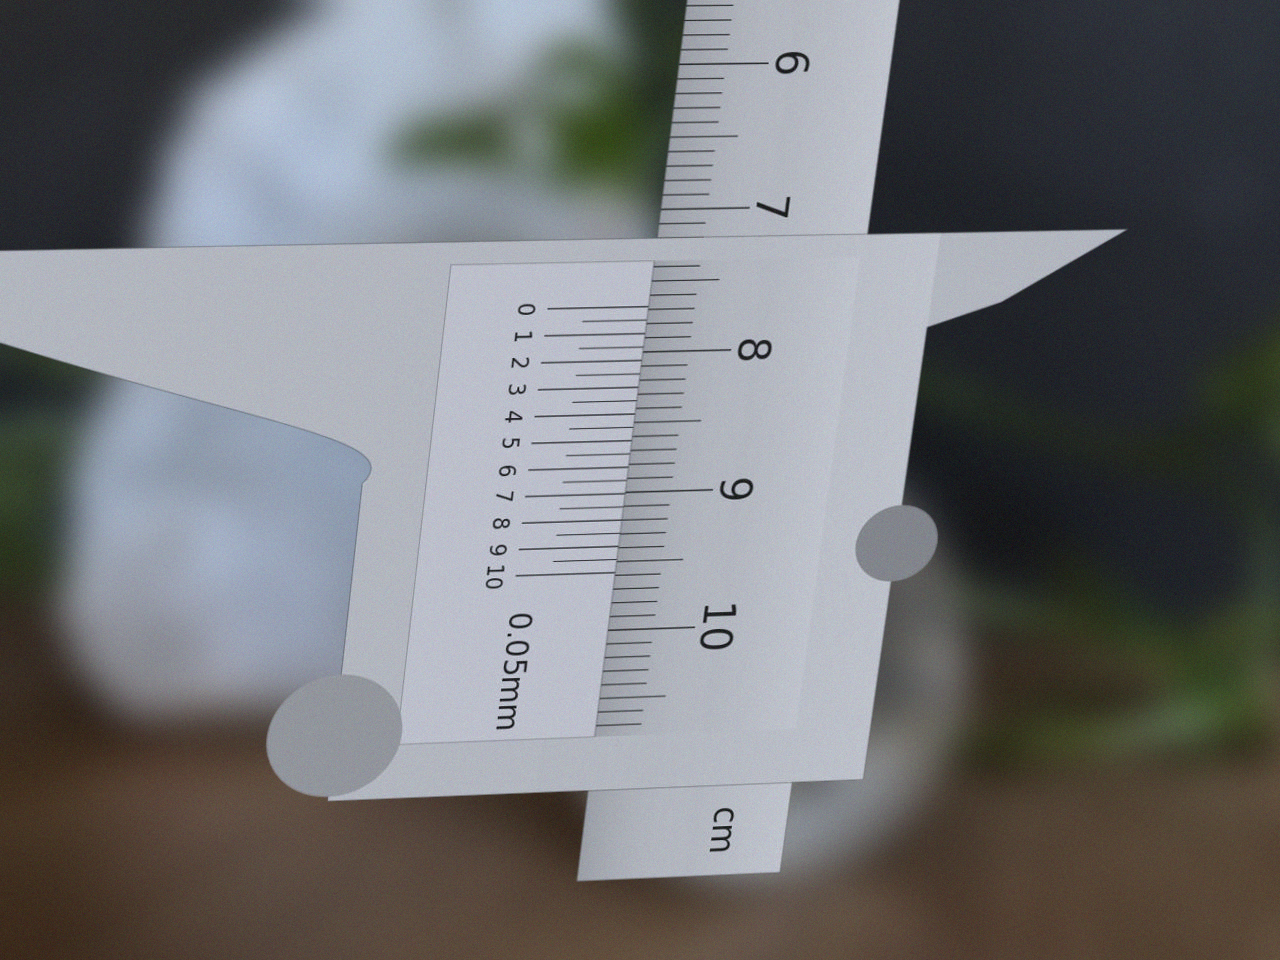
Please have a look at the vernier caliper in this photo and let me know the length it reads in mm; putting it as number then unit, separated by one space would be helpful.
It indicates 76.8 mm
